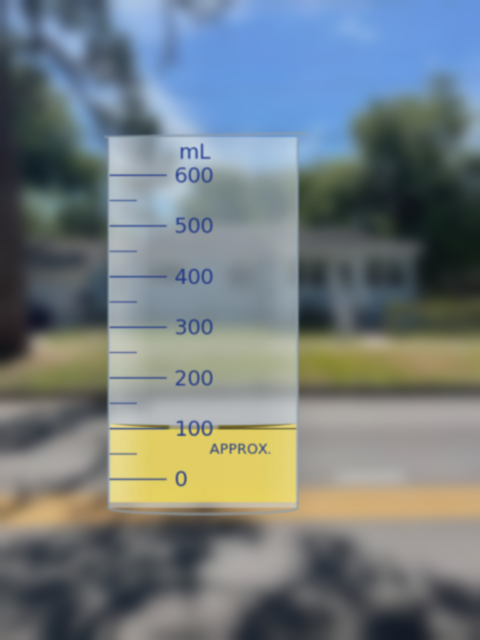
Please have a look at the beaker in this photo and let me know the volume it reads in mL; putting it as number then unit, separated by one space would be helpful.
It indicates 100 mL
